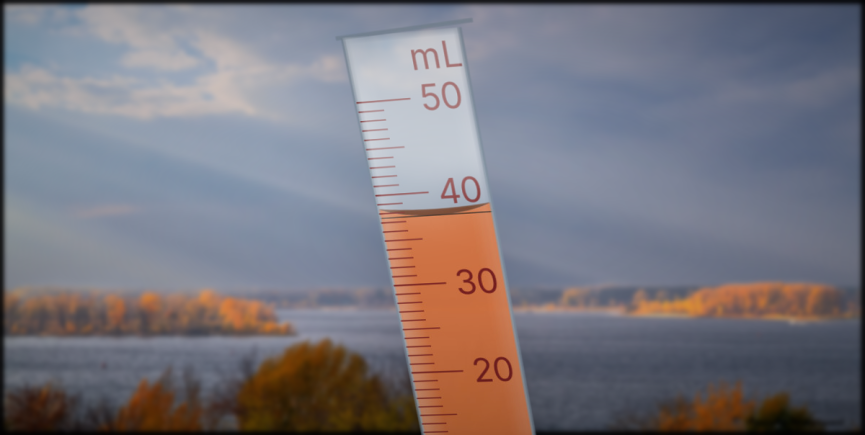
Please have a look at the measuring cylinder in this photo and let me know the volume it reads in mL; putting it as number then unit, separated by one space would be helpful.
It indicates 37.5 mL
